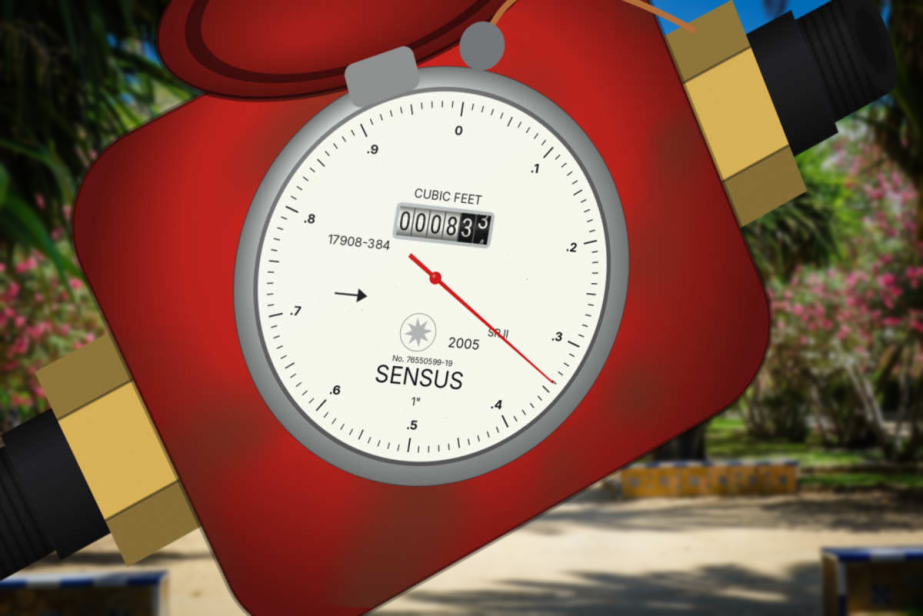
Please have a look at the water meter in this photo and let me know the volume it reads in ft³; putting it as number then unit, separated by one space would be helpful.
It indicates 833.34 ft³
